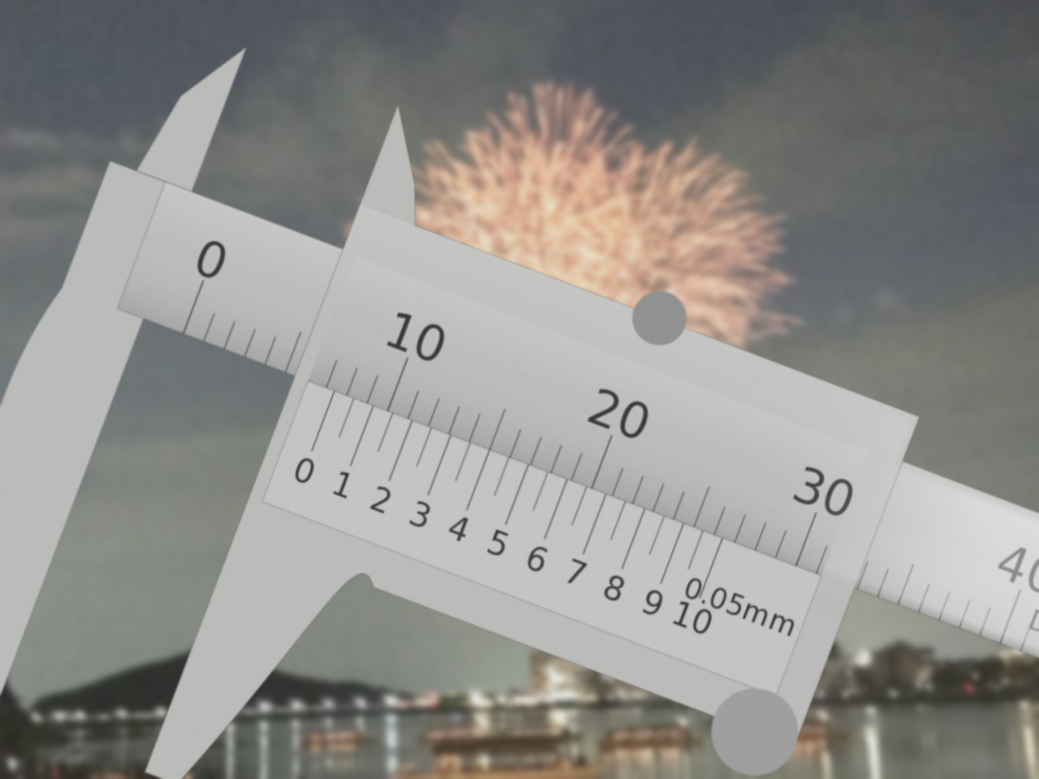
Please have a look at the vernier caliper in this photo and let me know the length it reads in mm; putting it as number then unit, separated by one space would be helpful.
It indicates 7.4 mm
